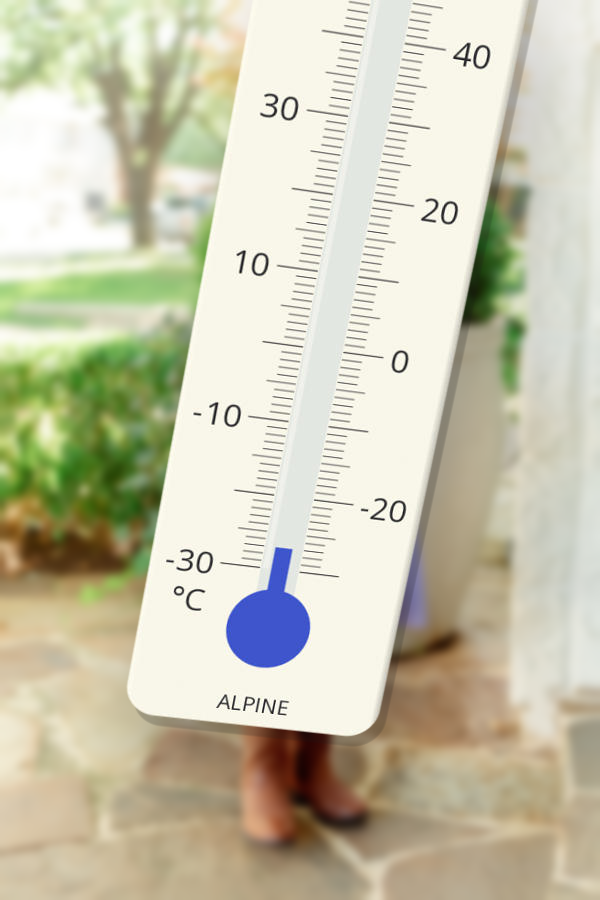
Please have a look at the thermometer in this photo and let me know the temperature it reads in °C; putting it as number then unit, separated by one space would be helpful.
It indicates -27 °C
